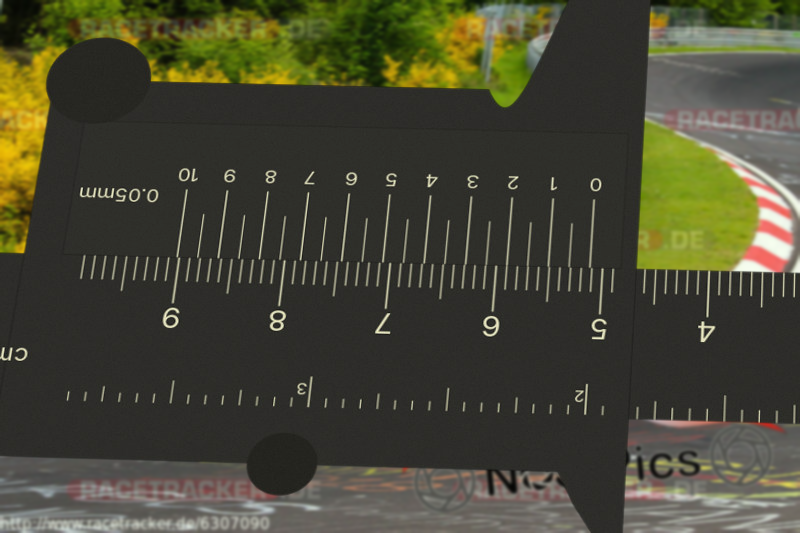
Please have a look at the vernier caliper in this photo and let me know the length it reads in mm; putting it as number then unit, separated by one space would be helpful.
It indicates 51.2 mm
